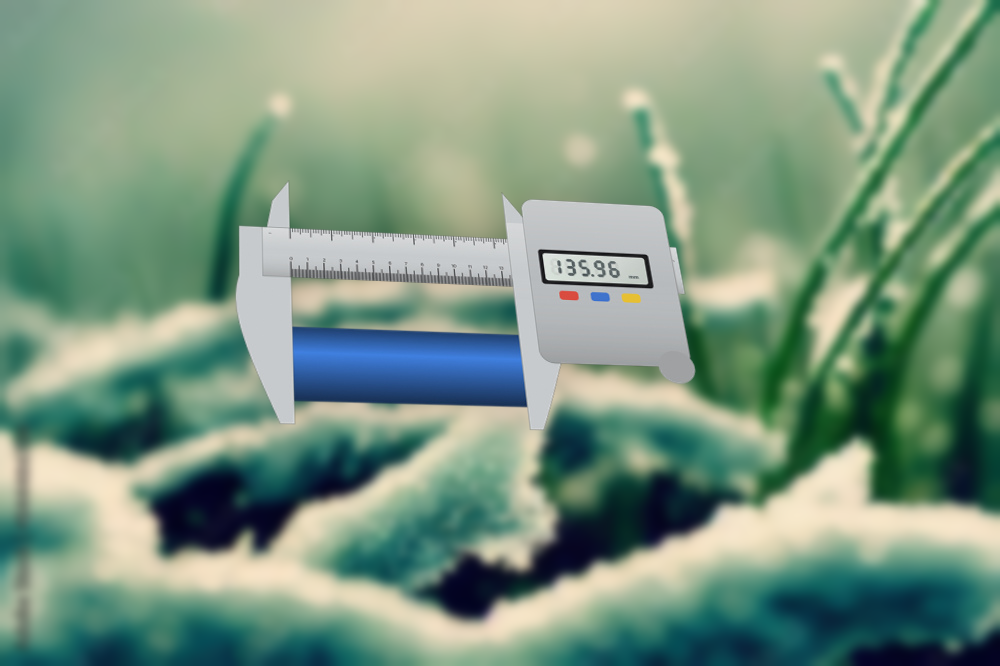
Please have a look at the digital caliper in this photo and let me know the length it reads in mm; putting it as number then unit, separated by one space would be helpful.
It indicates 135.96 mm
